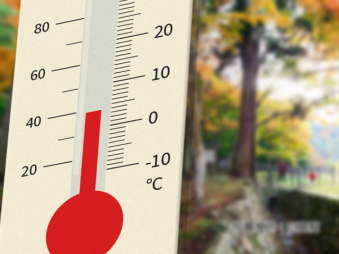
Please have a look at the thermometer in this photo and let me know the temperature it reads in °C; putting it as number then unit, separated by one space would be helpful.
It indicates 4 °C
